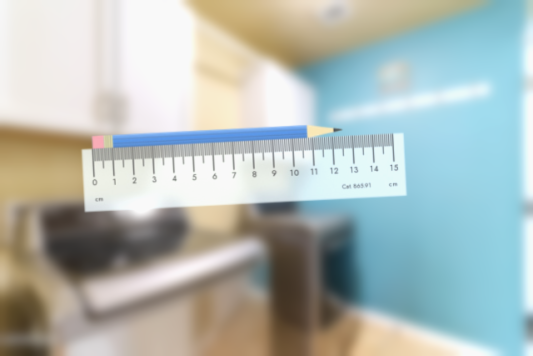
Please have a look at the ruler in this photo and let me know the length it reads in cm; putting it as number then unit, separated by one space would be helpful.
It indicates 12.5 cm
